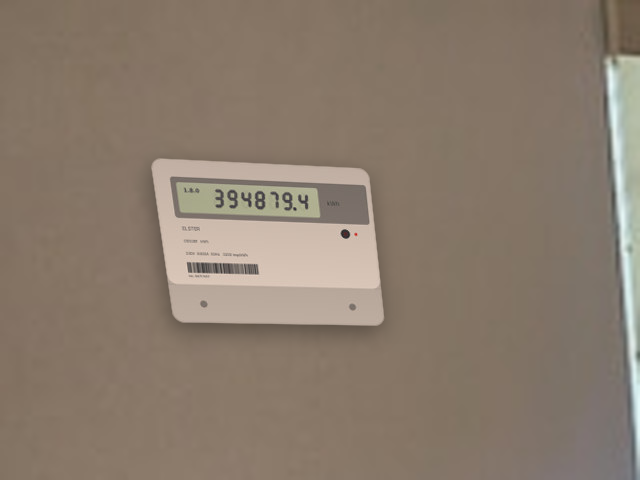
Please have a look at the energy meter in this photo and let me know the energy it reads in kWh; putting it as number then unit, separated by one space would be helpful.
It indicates 394879.4 kWh
